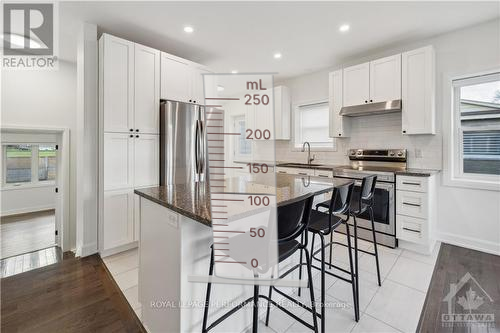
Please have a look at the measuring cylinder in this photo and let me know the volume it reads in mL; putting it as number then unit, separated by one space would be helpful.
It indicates 110 mL
